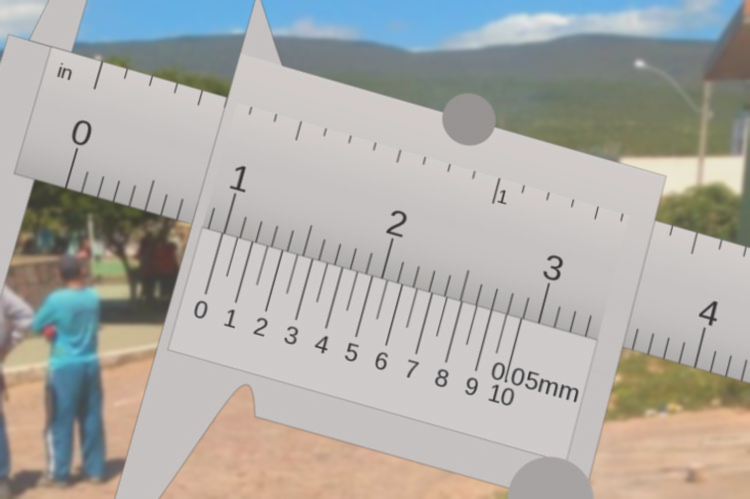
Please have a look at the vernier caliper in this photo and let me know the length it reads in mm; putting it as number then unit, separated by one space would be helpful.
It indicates 9.9 mm
